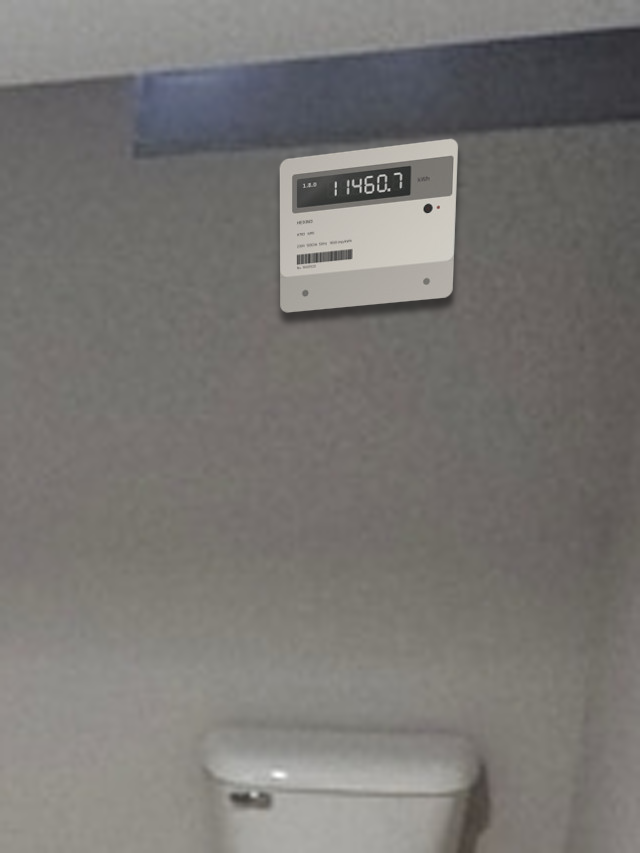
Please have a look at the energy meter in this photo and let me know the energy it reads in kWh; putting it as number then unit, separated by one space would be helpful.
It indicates 11460.7 kWh
